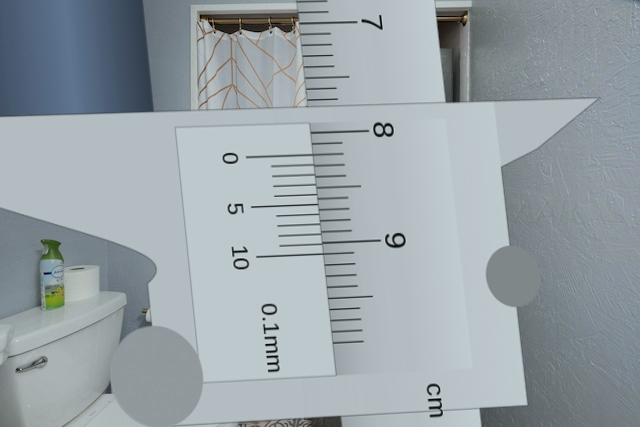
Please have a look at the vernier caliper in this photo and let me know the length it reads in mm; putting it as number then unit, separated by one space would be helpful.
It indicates 82.0 mm
